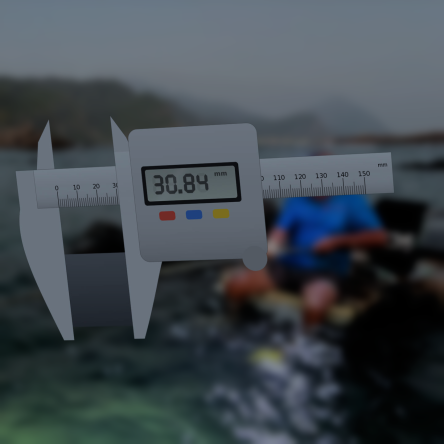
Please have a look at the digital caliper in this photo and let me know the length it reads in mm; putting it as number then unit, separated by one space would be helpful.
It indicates 30.84 mm
